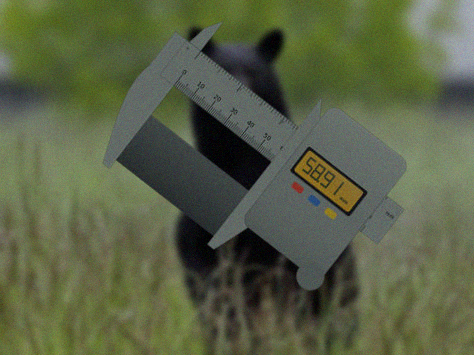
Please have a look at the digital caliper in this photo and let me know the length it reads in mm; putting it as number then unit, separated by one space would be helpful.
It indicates 58.91 mm
